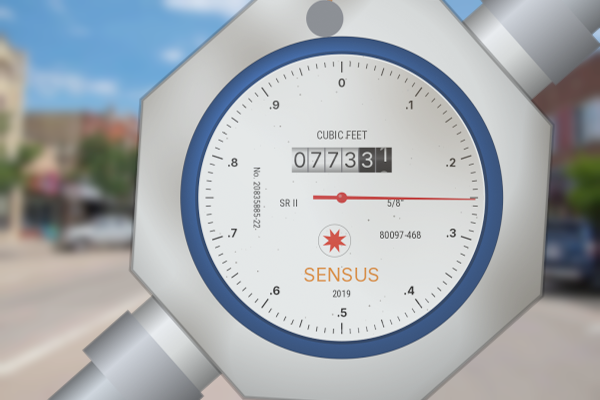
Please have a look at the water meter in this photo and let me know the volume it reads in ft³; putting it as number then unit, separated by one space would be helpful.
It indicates 77331.25 ft³
